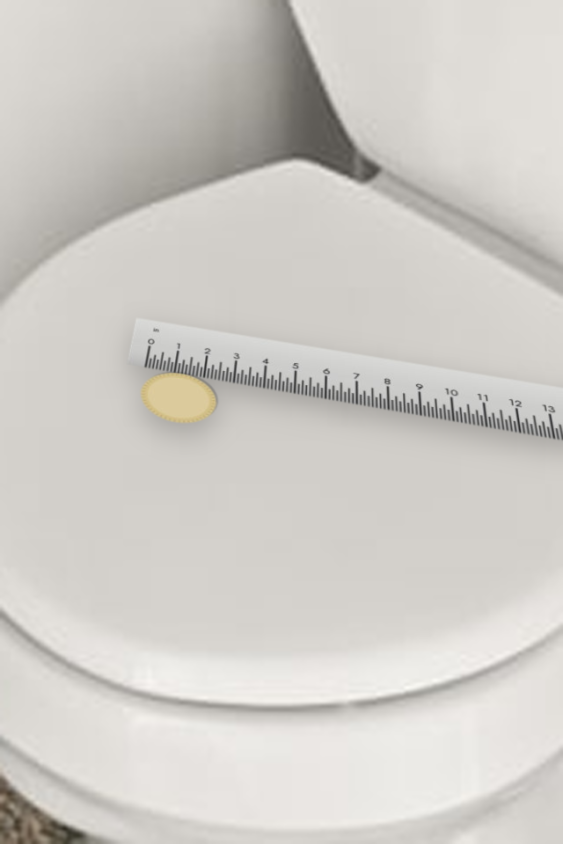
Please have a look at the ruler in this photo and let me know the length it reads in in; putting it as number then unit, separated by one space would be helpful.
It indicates 2.5 in
